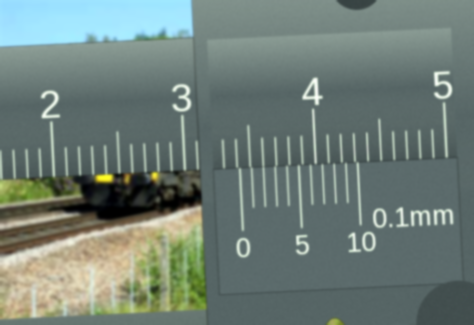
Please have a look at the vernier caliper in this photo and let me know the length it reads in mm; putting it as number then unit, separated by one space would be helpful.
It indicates 34.2 mm
